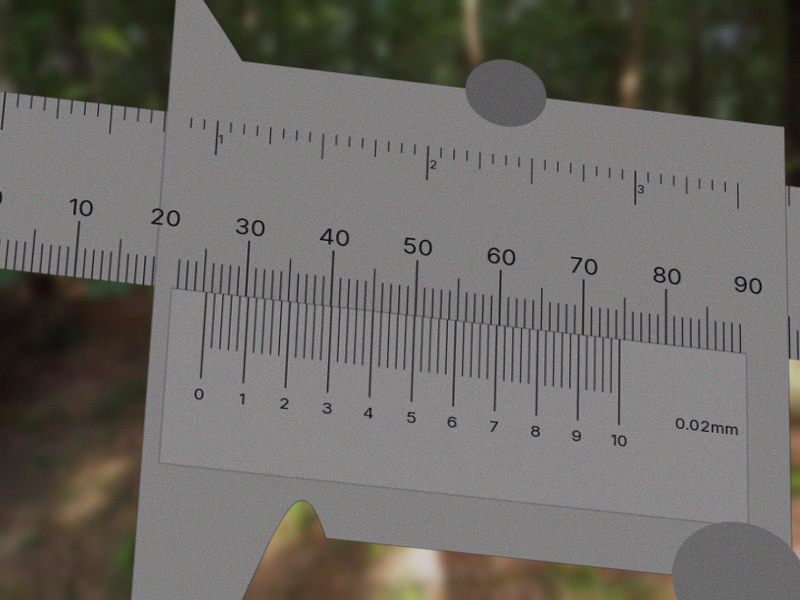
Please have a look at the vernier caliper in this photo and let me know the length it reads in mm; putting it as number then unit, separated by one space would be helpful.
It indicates 25.4 mm
